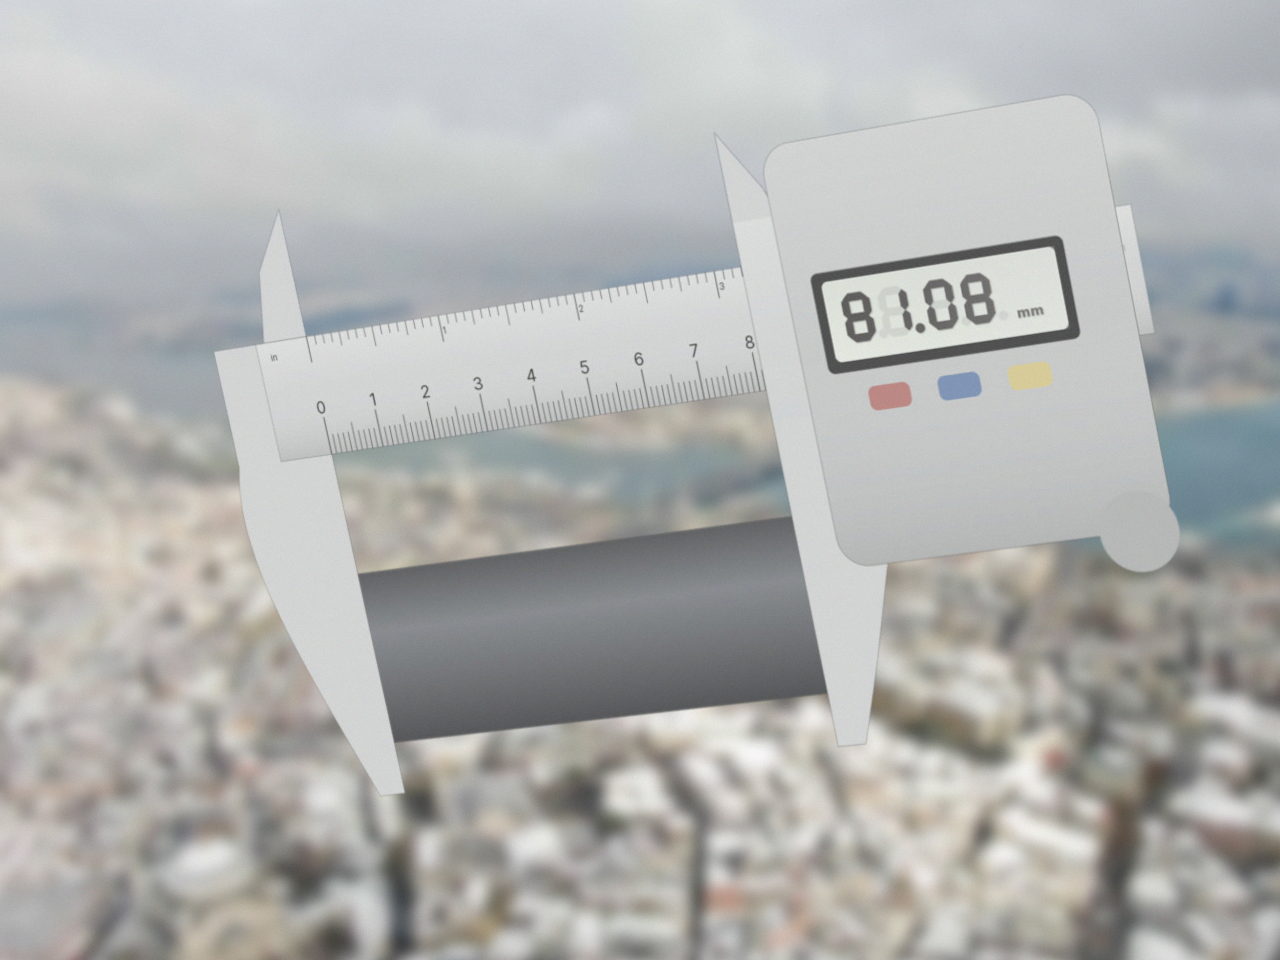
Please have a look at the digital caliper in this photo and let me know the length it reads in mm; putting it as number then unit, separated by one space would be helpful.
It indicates 81.08 mm
